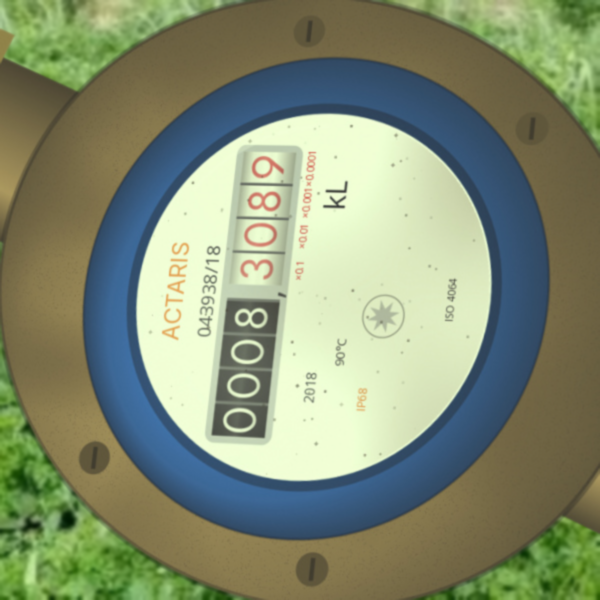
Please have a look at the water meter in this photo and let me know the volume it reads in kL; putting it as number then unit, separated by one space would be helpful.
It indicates 8.3089 kL
